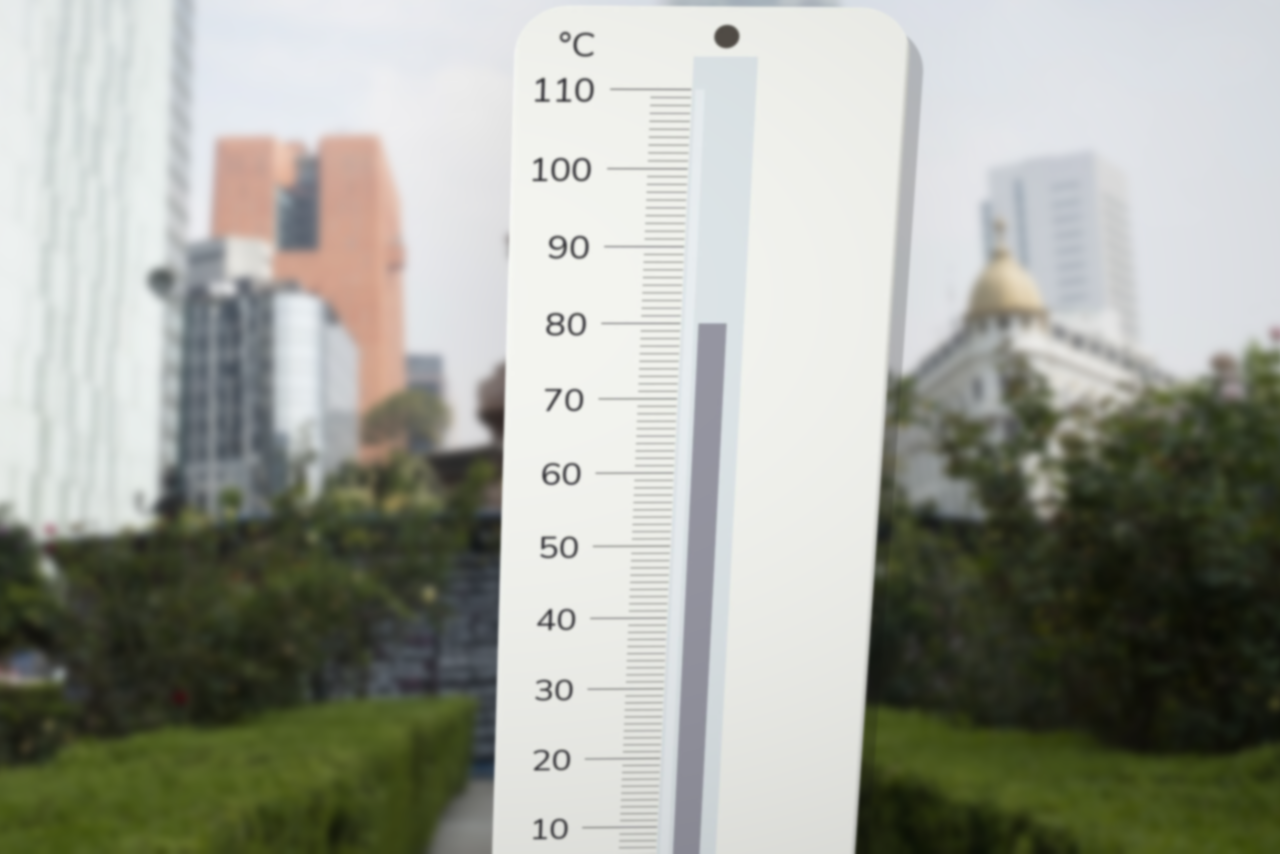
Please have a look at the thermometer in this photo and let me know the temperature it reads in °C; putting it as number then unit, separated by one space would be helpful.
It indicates 80 °C
